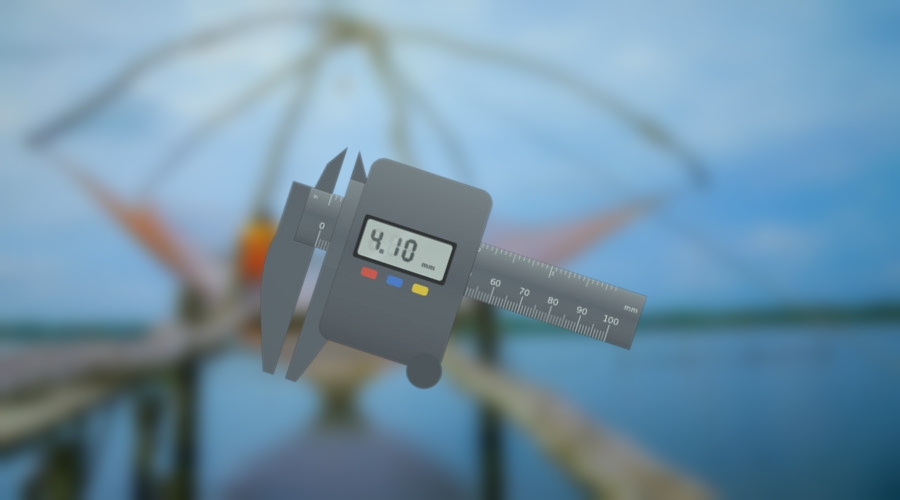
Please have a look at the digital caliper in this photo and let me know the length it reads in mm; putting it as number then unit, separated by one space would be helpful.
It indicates 4.10 mm
